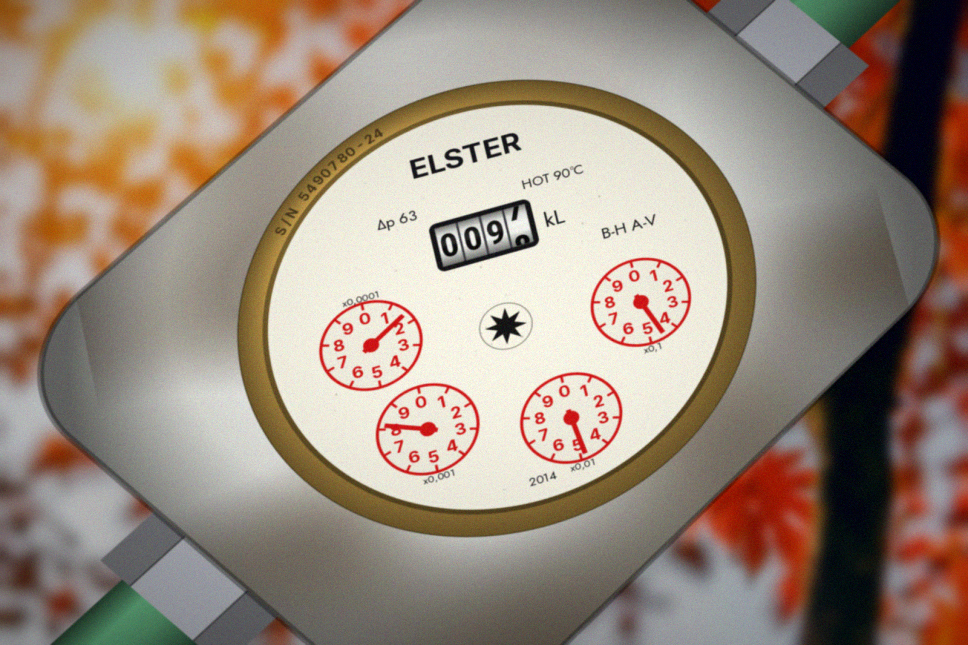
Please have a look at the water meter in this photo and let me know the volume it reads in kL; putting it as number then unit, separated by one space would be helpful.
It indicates 97.4481 kL
